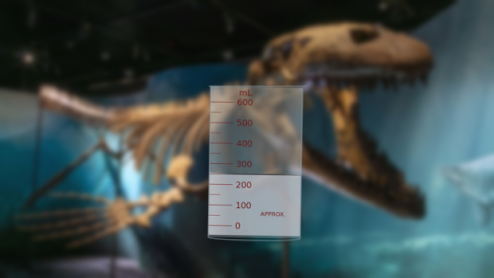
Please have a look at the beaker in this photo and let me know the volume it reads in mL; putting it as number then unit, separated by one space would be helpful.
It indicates 250 mL
